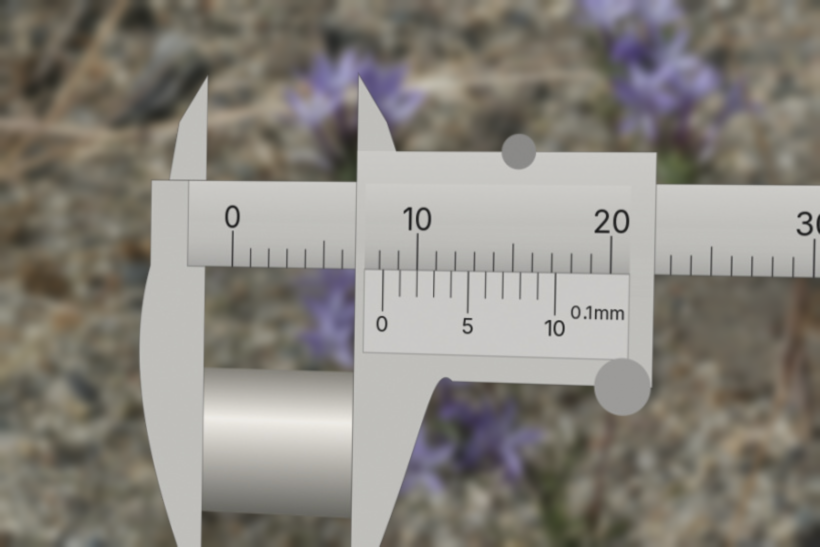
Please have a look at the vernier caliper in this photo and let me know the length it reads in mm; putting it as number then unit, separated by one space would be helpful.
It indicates 8.2 mm
